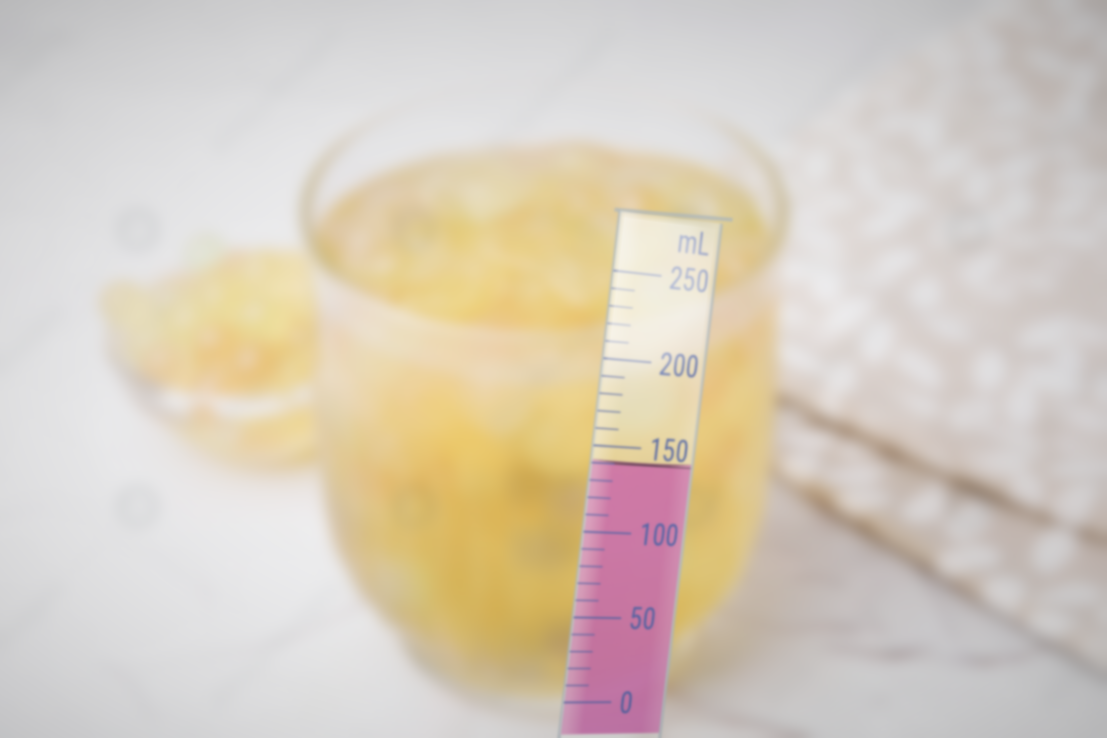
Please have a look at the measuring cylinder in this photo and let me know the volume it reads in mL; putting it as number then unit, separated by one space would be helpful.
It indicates 140 mL
